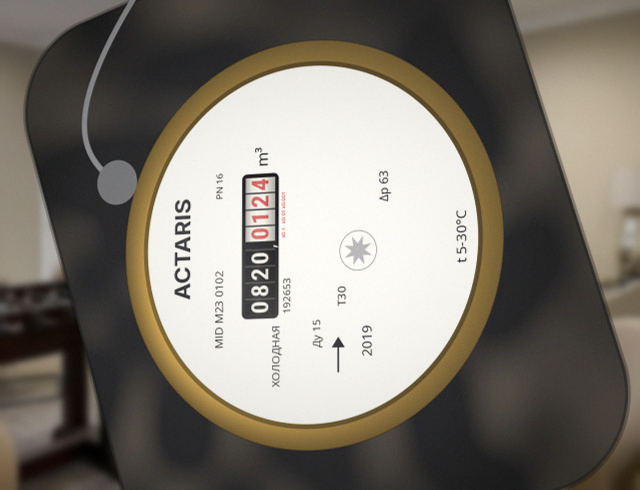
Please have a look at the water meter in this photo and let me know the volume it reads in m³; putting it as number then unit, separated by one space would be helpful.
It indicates 820.0124 m³
